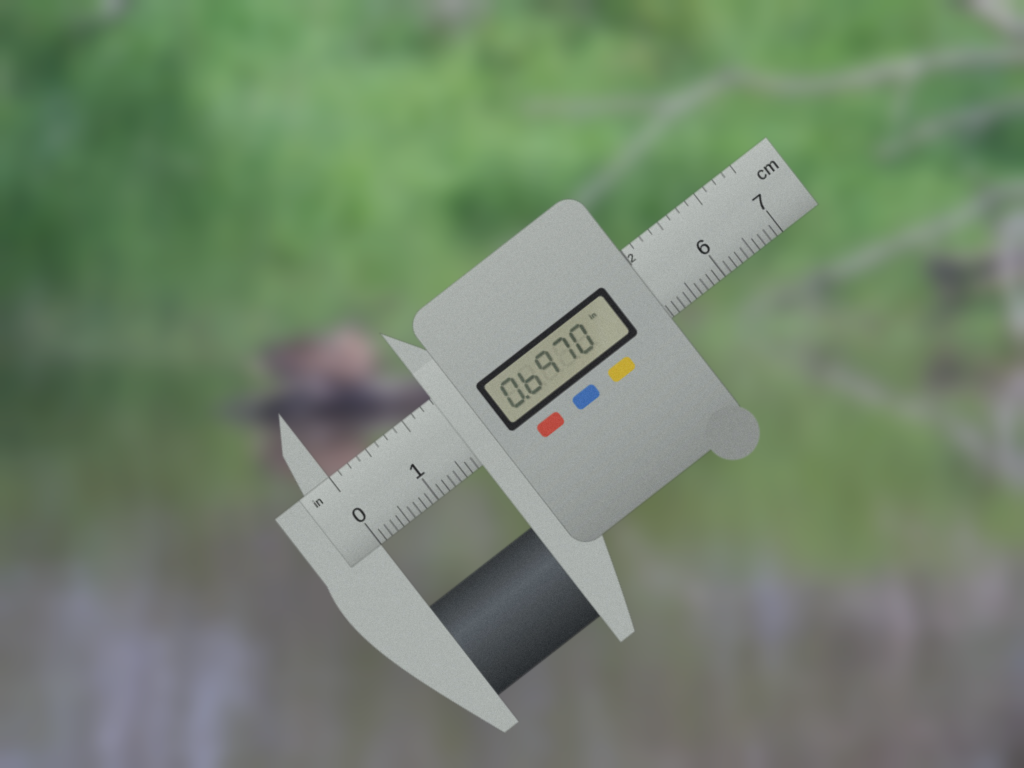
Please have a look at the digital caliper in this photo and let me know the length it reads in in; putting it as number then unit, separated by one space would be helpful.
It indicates 0.6970 in
